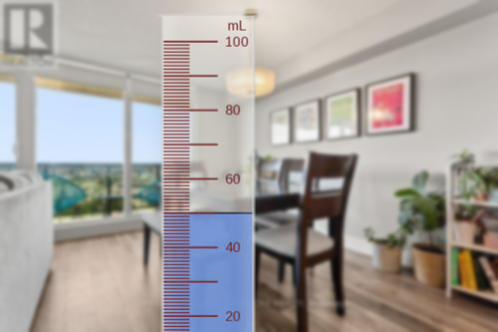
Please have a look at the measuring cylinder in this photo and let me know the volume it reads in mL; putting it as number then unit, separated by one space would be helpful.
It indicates 50 mL
